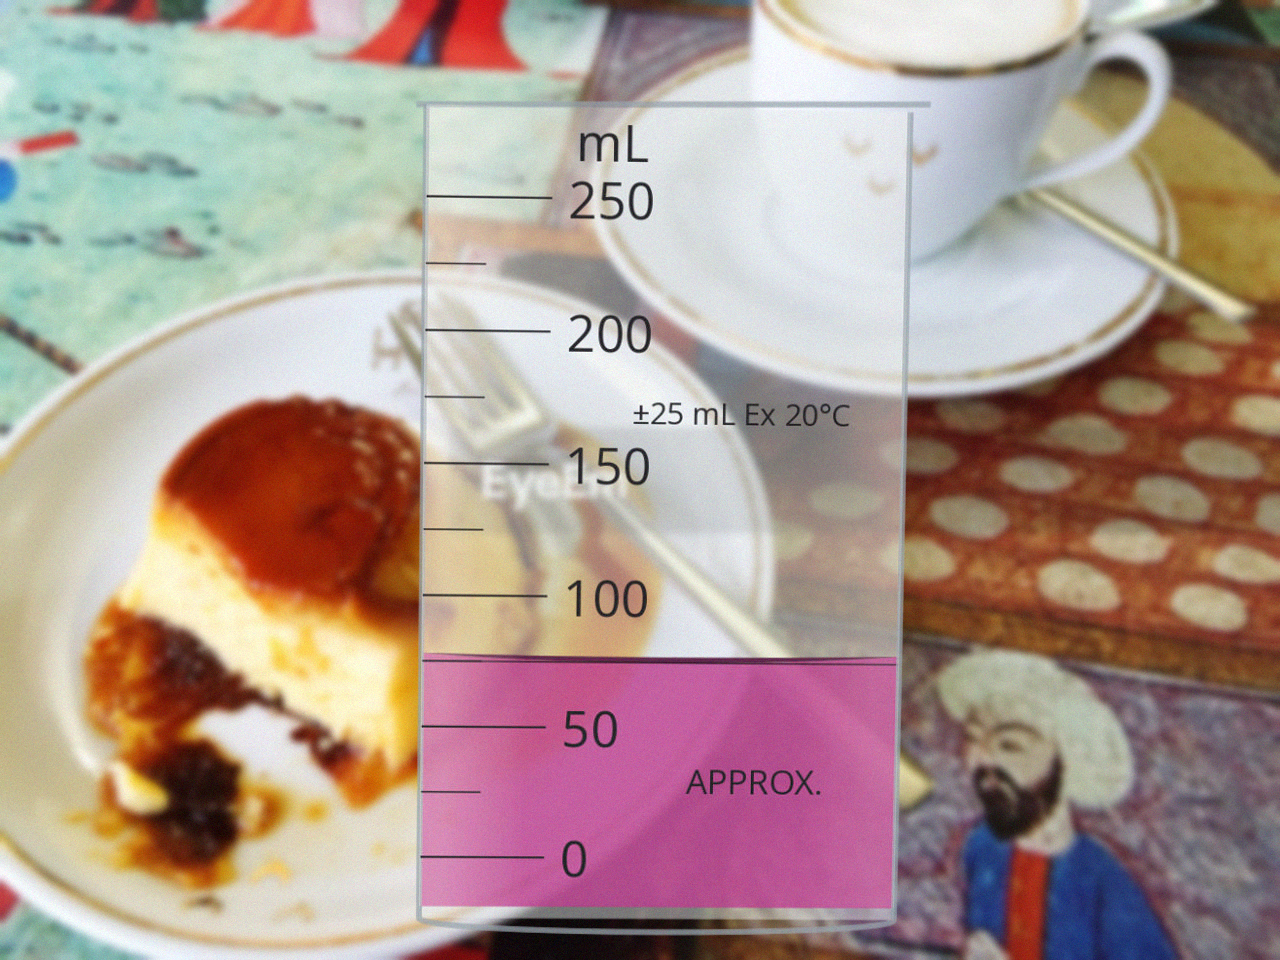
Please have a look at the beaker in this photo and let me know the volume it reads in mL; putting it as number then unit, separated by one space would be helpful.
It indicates 75 mL
